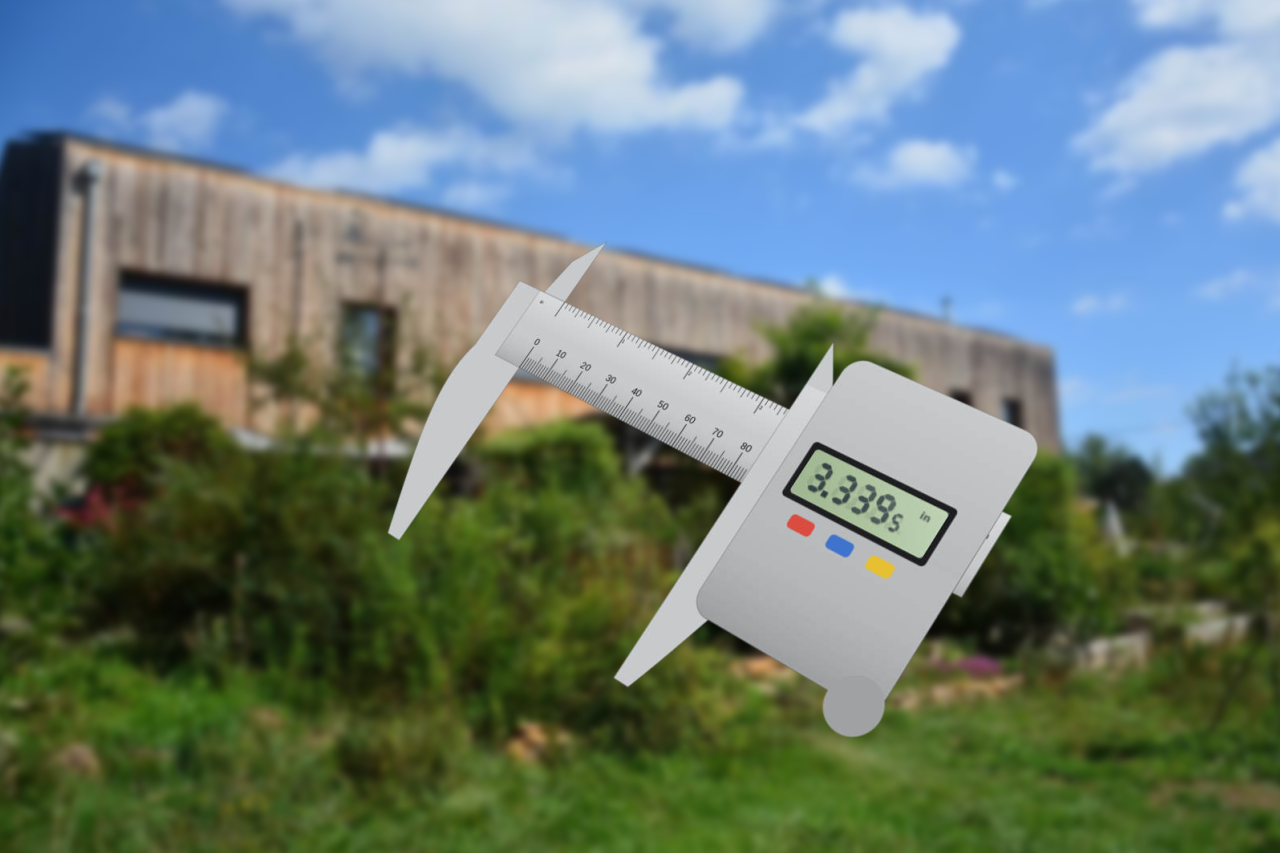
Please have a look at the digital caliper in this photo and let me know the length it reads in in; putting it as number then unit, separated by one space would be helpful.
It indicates 3.3395 in
